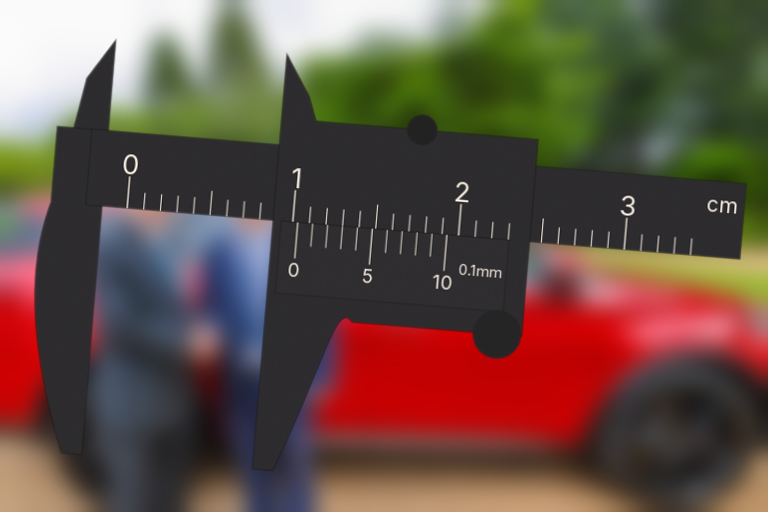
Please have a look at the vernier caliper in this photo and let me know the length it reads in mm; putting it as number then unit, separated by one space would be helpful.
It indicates 10.3 mm
